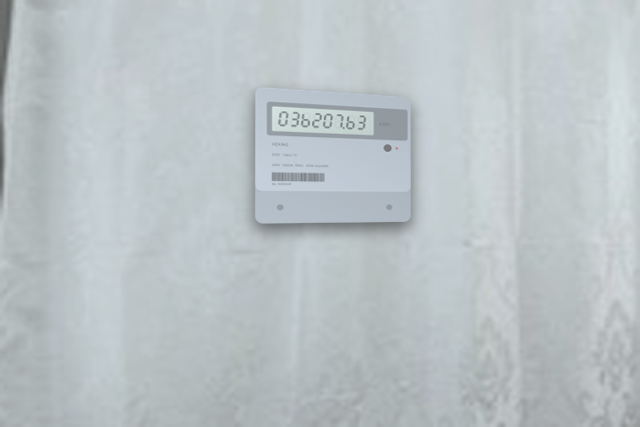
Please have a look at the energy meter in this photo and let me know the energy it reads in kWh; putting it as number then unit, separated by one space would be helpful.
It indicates 36207.63 kWh
